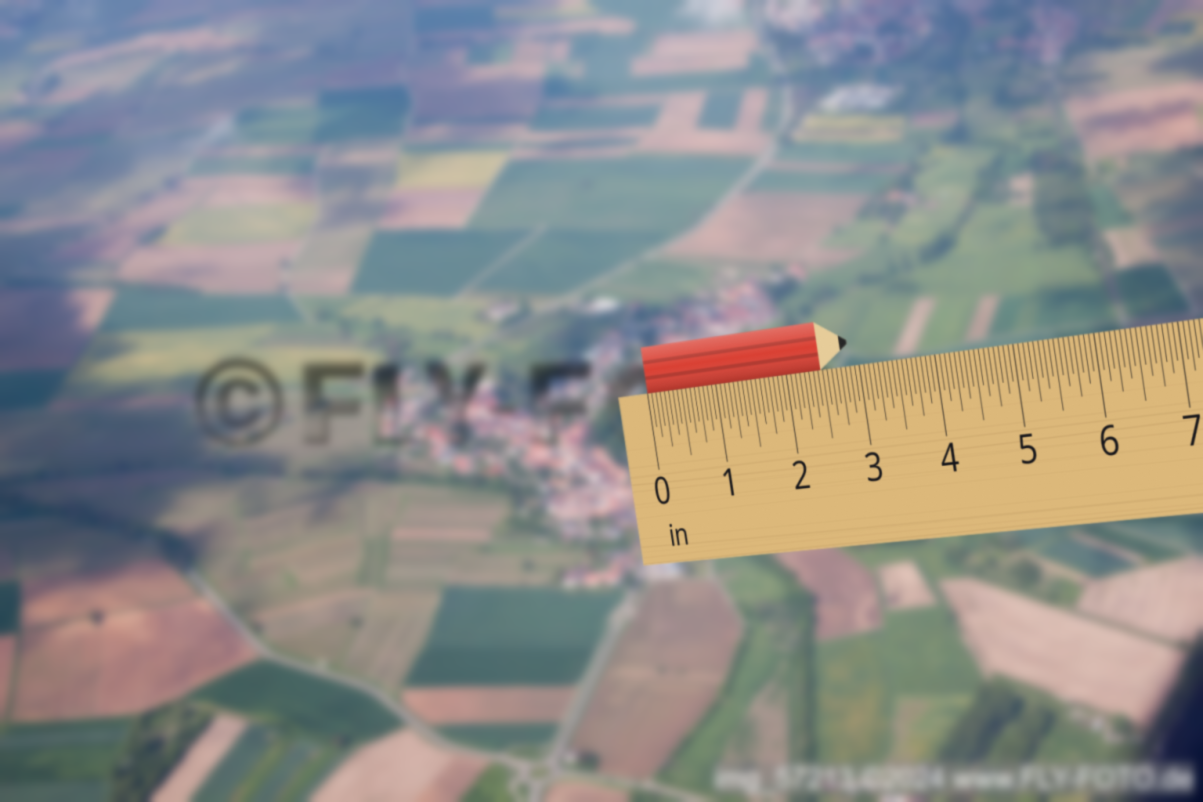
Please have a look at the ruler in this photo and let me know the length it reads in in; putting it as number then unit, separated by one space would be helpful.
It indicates 2.875 in
